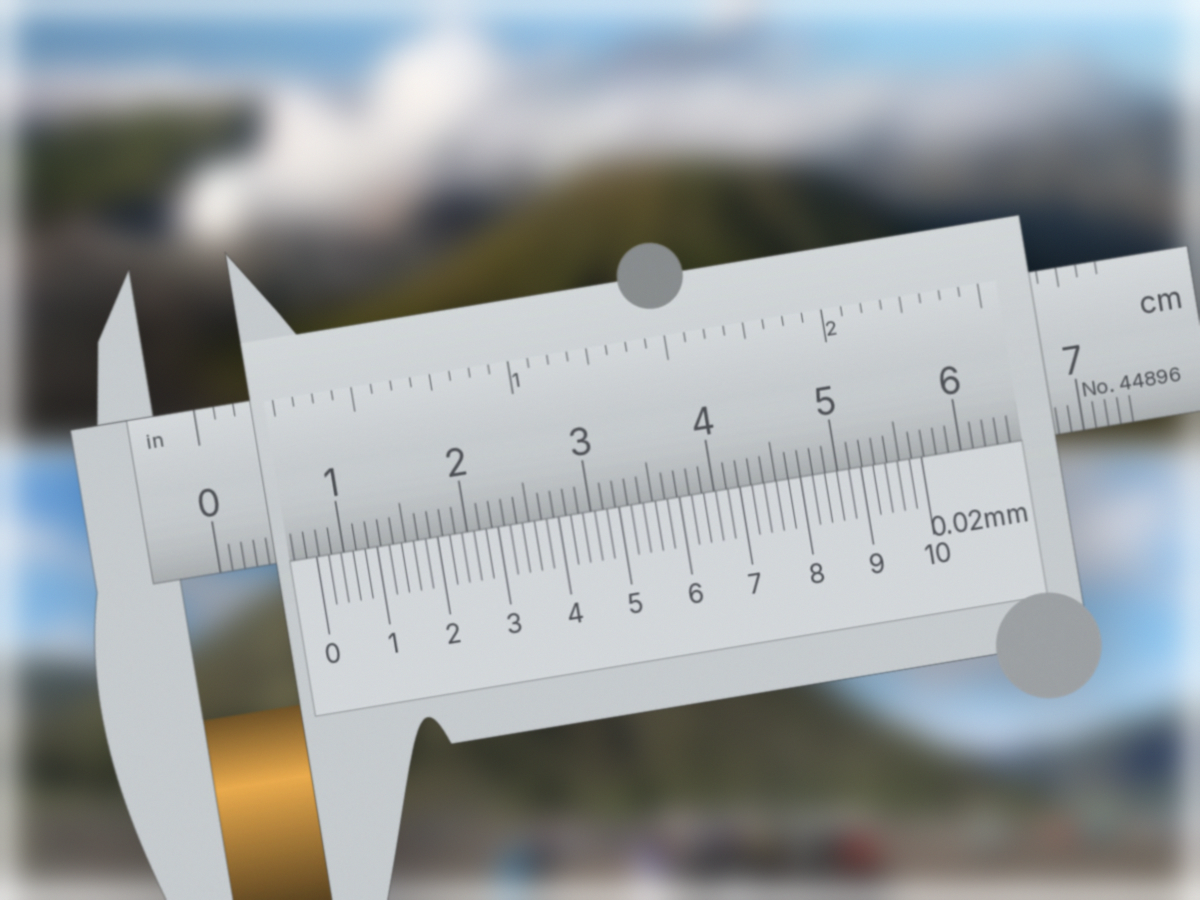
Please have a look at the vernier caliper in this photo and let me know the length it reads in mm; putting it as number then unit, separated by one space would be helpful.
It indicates 7.8 mm
